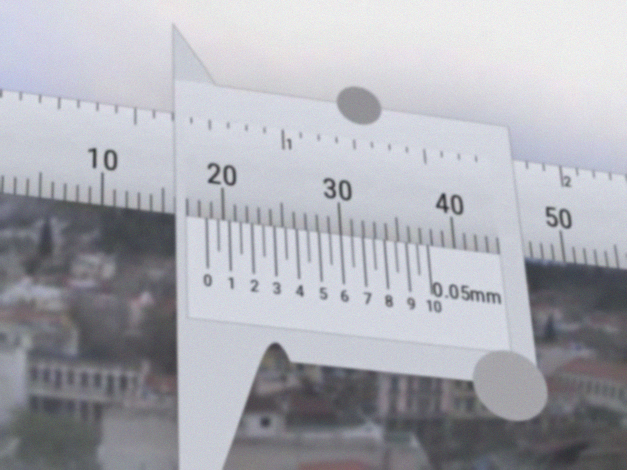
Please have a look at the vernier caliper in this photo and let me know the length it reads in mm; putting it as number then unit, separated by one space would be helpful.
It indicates 18.6 mm
